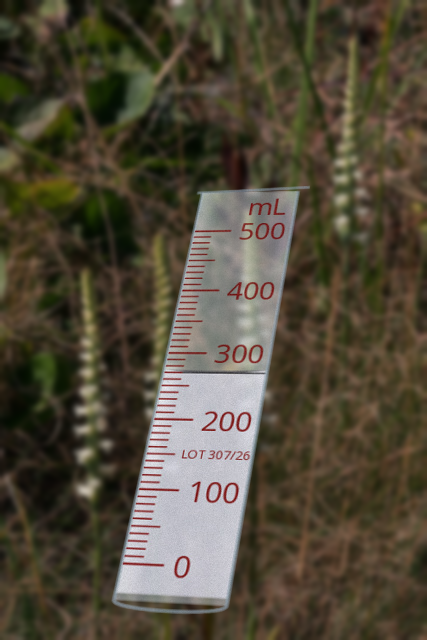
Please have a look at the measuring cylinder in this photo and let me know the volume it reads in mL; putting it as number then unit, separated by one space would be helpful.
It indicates 270 mL
